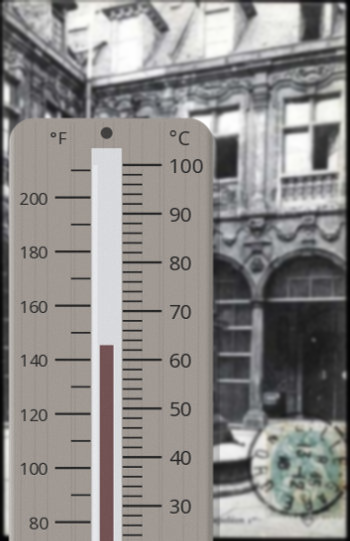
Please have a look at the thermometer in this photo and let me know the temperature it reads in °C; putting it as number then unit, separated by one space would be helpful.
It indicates 63 °C
